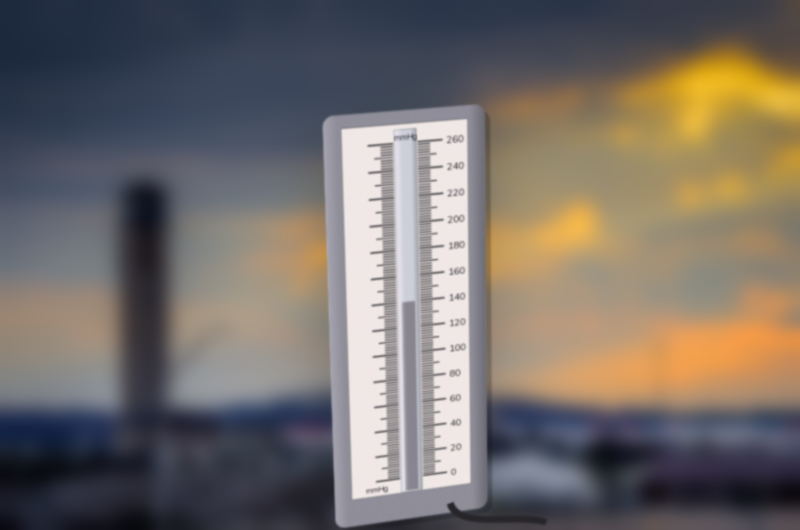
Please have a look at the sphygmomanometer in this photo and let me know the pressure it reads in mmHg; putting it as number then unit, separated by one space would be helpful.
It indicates 140 mmHg
